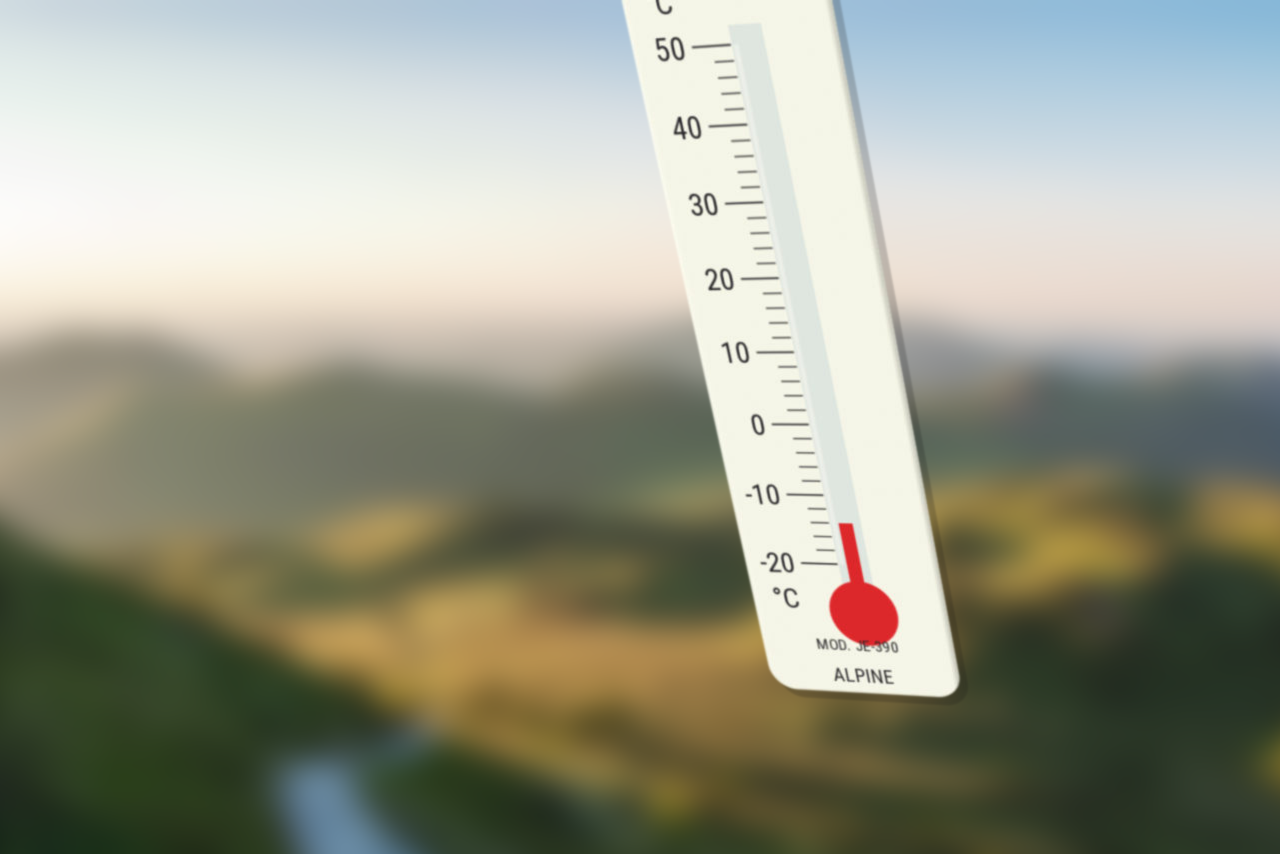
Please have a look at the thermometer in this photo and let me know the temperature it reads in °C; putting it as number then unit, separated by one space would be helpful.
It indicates -14 °C
